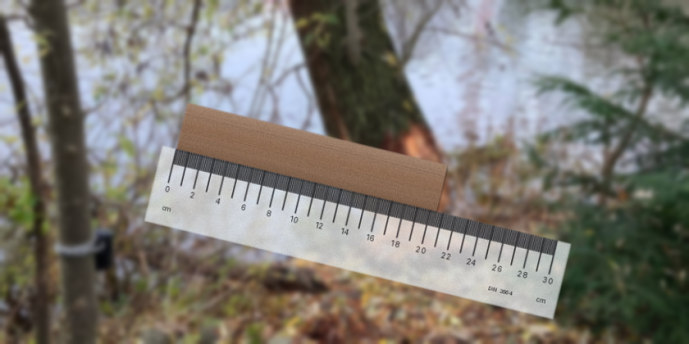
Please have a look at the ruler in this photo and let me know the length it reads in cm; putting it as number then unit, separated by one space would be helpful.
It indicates 20.5 cm
